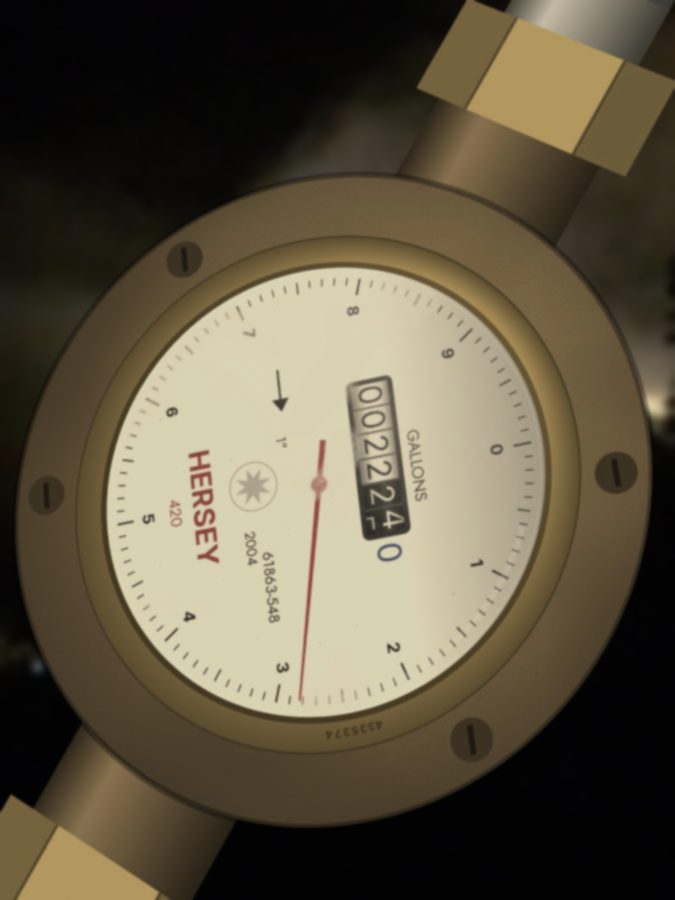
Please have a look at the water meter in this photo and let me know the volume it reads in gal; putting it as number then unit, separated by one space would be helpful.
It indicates 22242.8 gal
